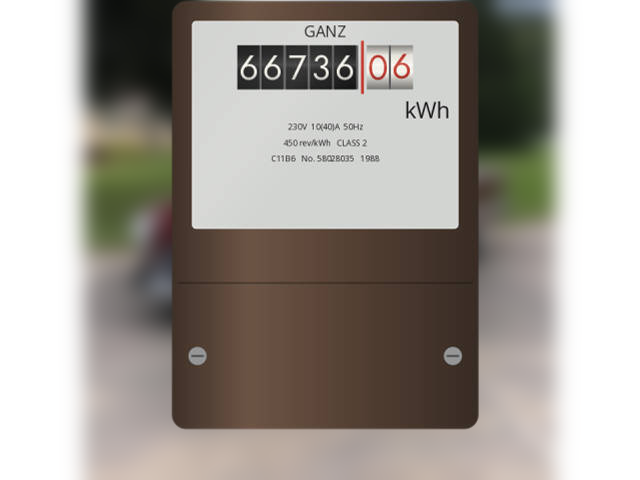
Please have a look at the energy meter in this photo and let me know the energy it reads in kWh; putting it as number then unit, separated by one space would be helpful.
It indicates 66736.06 kWh
